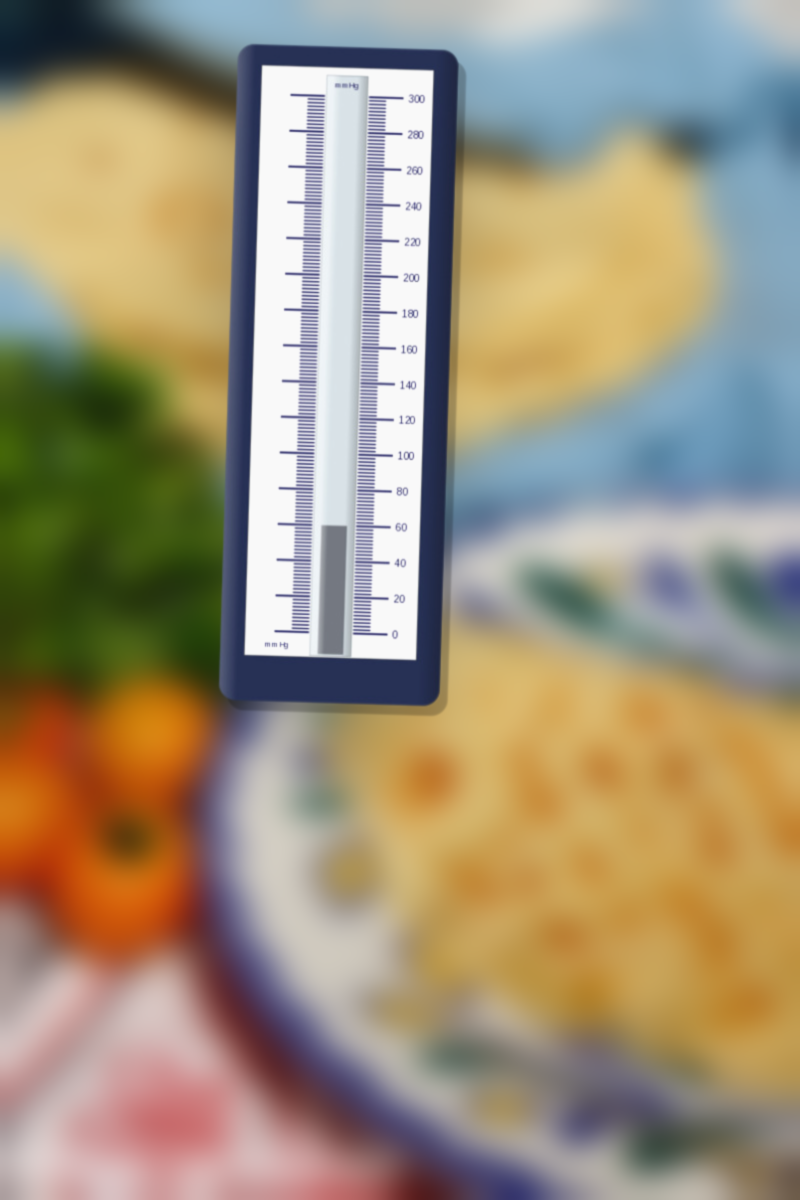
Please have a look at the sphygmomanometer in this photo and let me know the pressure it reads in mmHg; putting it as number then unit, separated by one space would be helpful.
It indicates 60 mmHg
